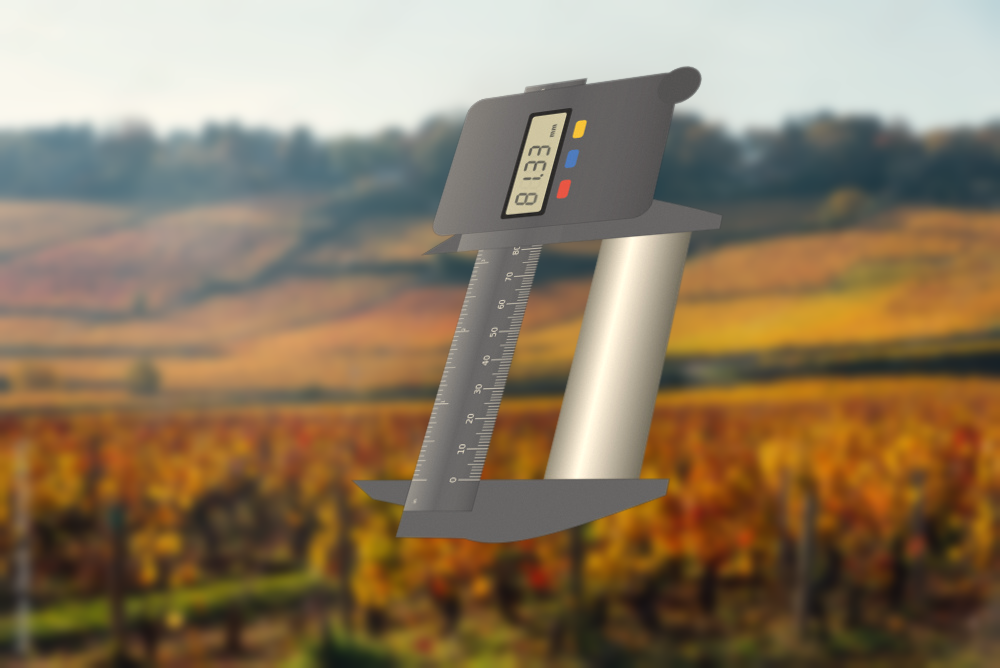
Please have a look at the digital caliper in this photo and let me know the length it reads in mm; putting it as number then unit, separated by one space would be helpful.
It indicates 81.33 mm
